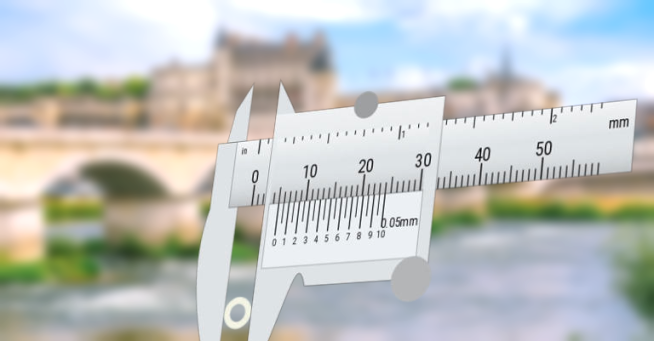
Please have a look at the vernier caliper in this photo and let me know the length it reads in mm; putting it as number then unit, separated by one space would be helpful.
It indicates 5.0 mm
